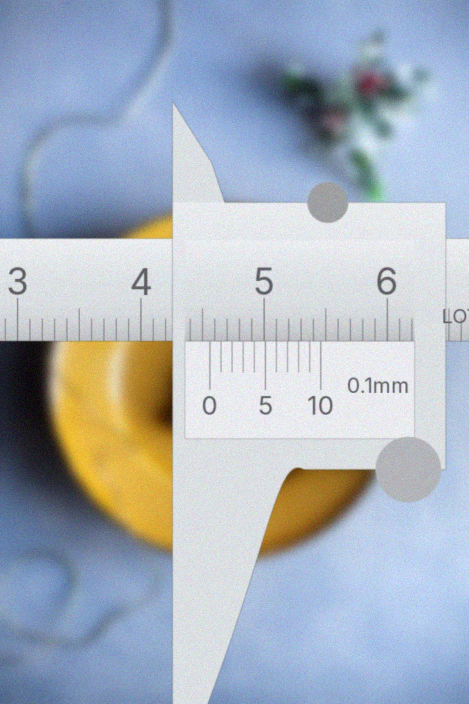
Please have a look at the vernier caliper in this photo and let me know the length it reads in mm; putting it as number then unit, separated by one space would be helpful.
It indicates 45.6 mm
